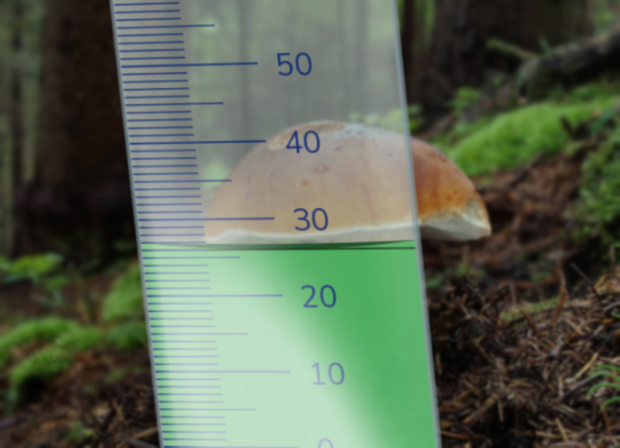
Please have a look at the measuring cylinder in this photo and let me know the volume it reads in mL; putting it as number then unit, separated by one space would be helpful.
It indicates 26 mL
